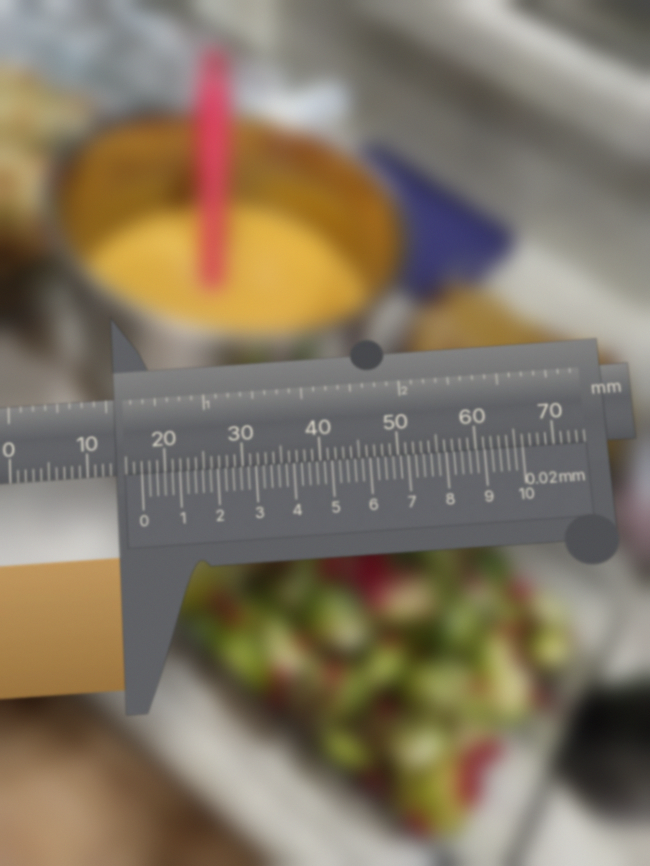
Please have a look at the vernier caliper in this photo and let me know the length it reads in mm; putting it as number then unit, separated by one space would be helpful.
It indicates 17.0 mm
